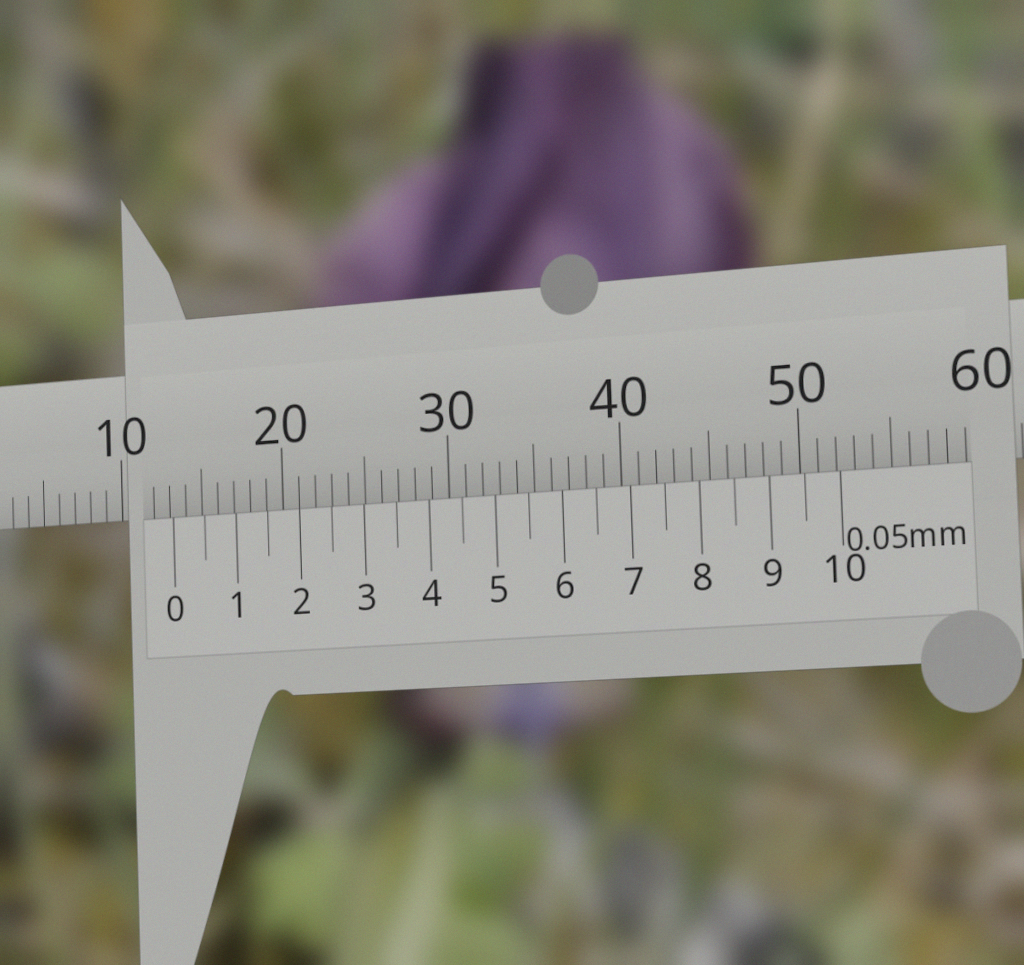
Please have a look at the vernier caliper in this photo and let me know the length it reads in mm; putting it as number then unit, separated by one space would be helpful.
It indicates 13.2 mm
